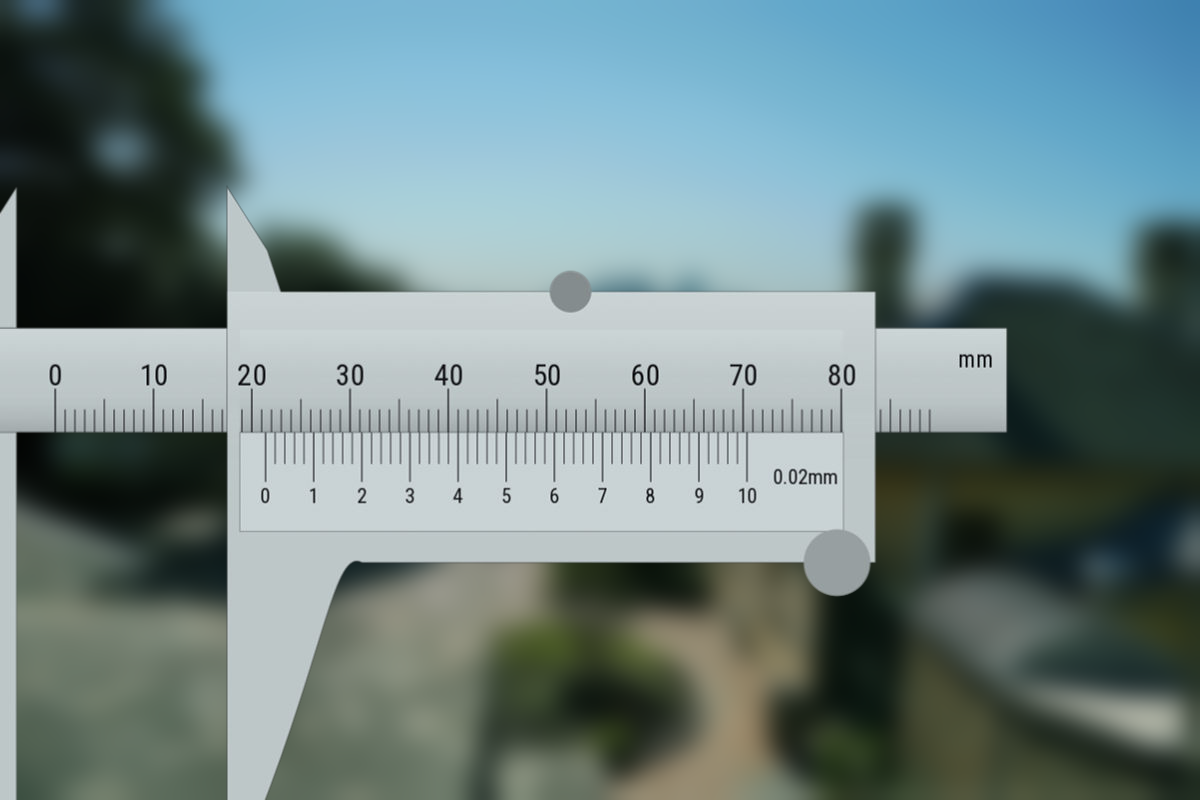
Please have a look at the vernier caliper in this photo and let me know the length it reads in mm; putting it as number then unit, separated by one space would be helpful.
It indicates 21.4 mm
